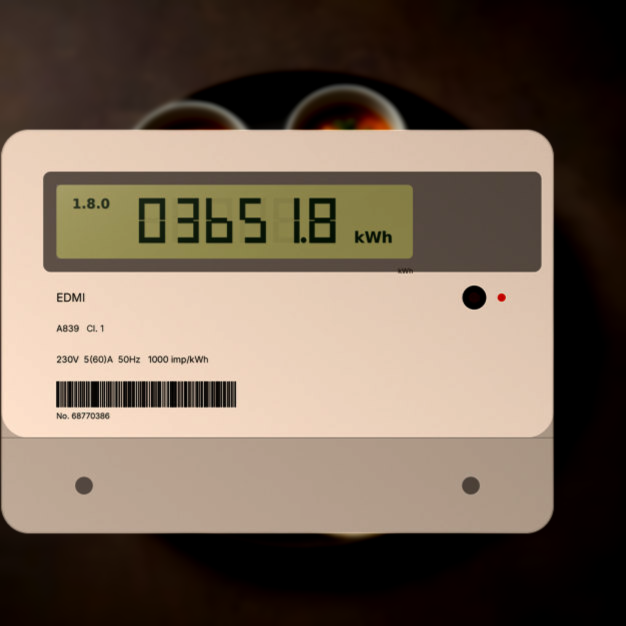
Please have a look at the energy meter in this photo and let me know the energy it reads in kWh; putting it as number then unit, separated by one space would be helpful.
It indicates 3651.8 kWh
